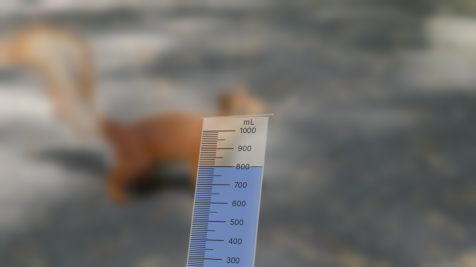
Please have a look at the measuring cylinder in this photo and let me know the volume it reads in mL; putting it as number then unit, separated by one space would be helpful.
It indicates 800 mL
